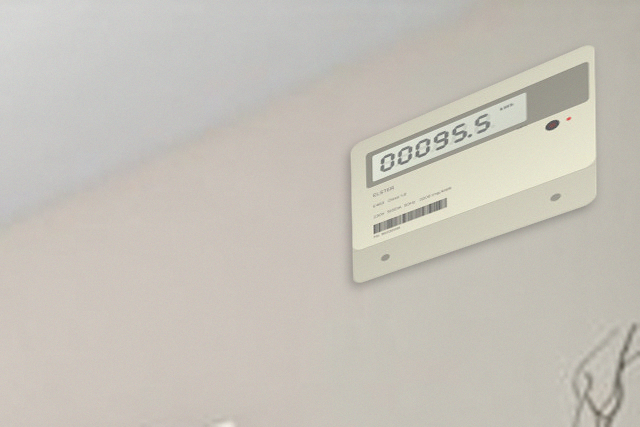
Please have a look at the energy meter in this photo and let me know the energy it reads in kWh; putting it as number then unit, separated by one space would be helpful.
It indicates 95.5 kWh
